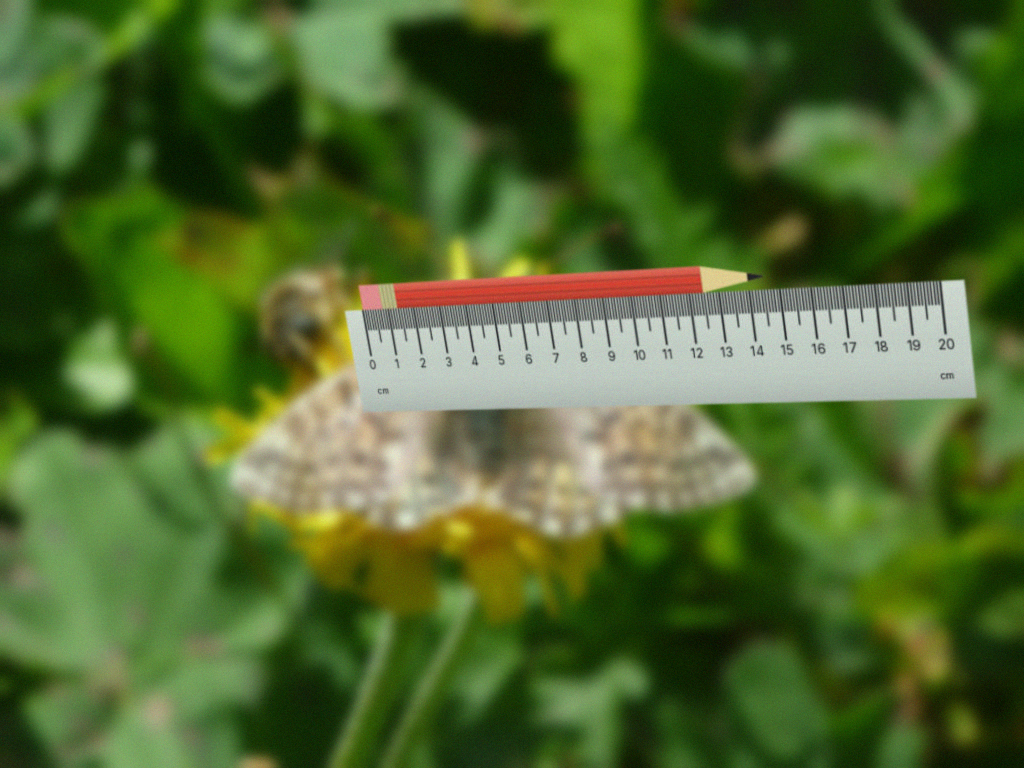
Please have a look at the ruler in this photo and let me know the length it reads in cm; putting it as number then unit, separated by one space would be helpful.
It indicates 14.5 cm
